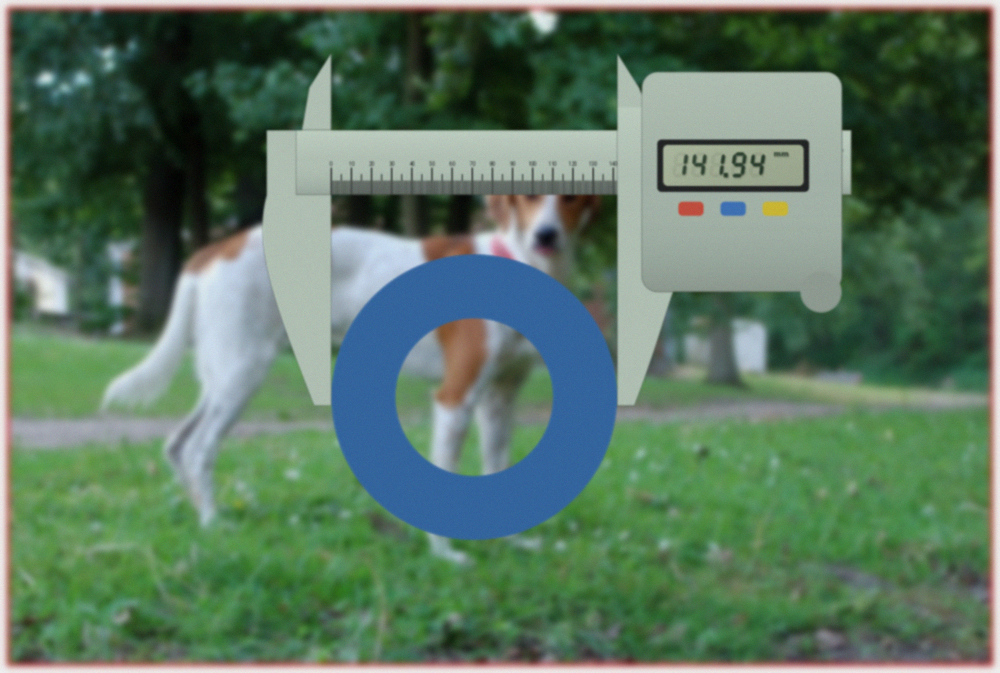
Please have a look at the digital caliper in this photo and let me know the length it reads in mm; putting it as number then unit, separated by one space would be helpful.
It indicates 141.94 mm
